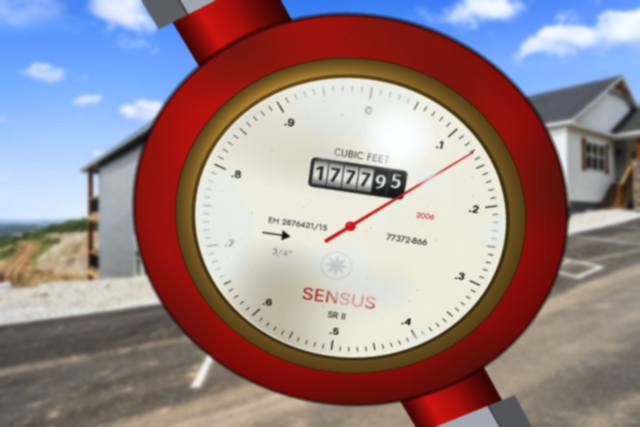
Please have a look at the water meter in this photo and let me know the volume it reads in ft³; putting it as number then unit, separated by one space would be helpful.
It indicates 177795.13 ft³
